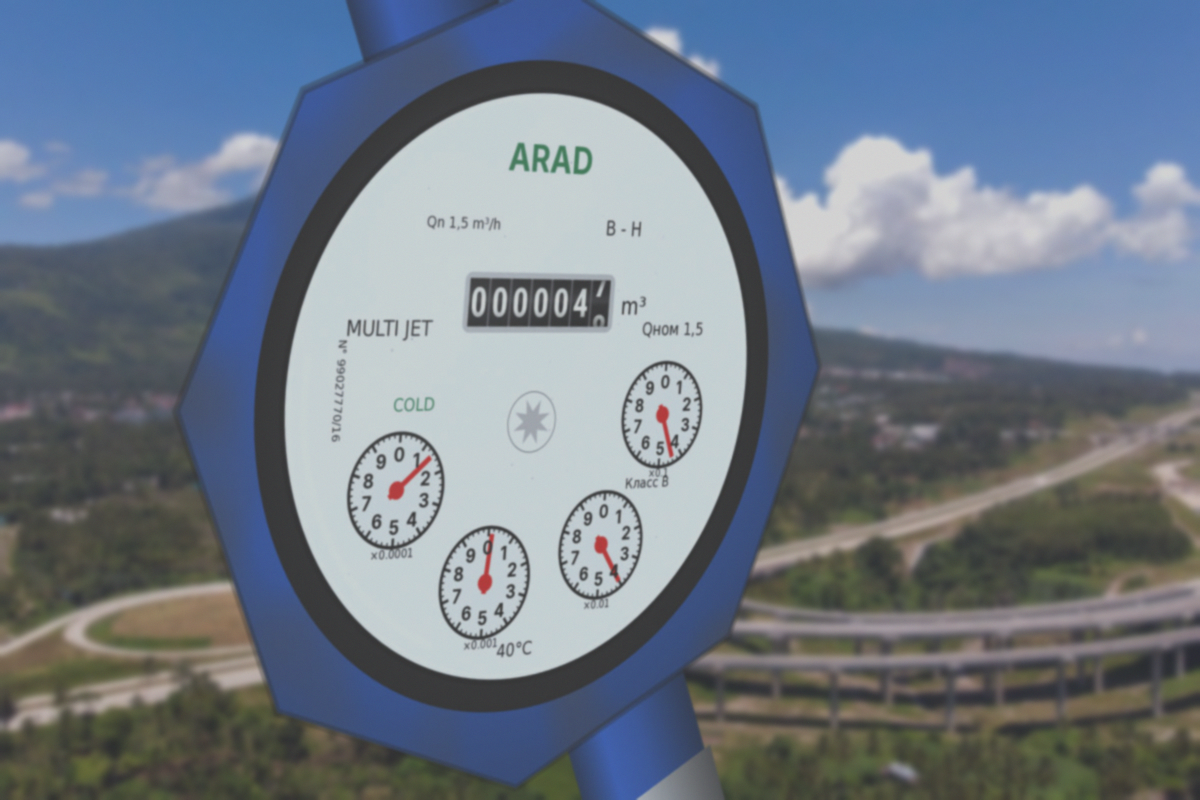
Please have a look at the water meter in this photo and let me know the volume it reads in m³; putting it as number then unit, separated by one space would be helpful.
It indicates 47.4401 m³
